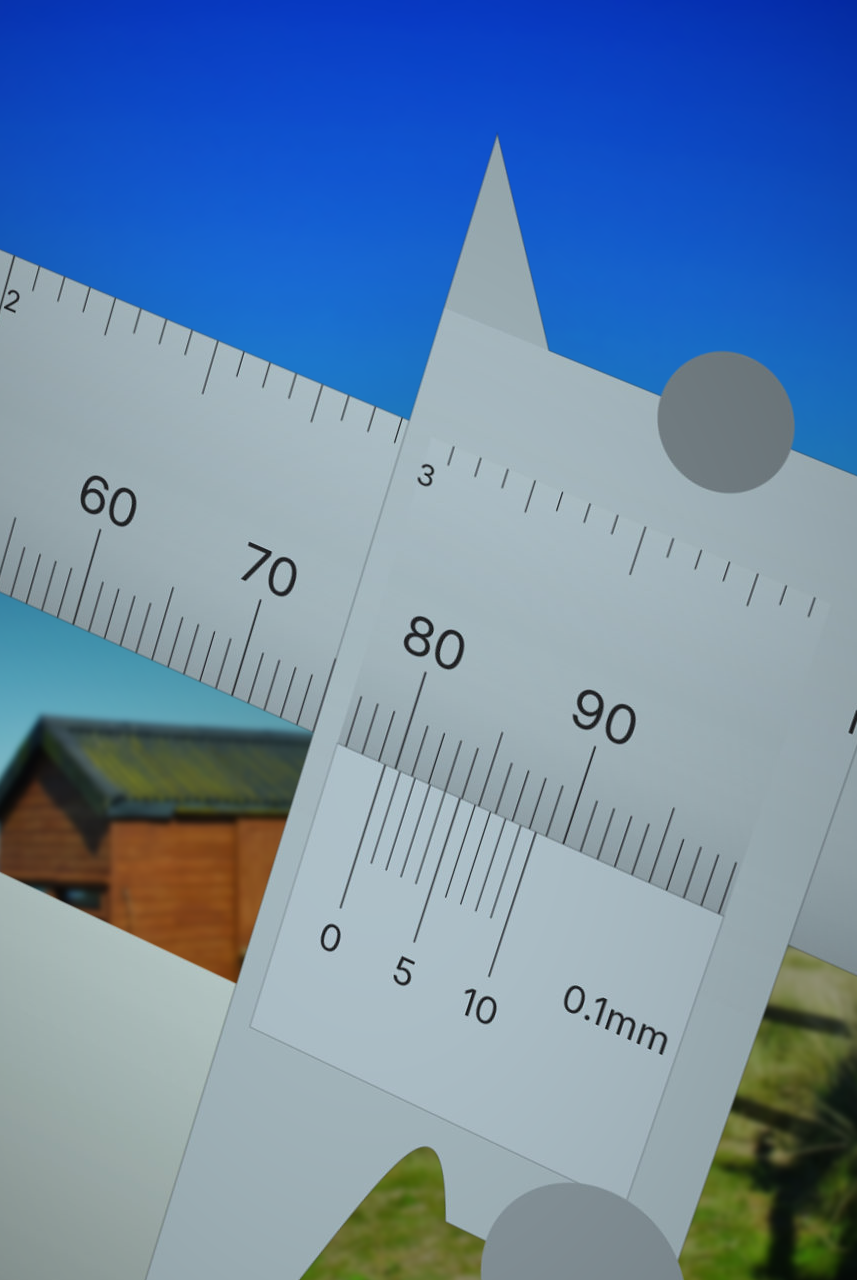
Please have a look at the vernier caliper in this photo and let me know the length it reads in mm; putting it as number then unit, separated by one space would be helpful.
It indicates 79.4 mm
